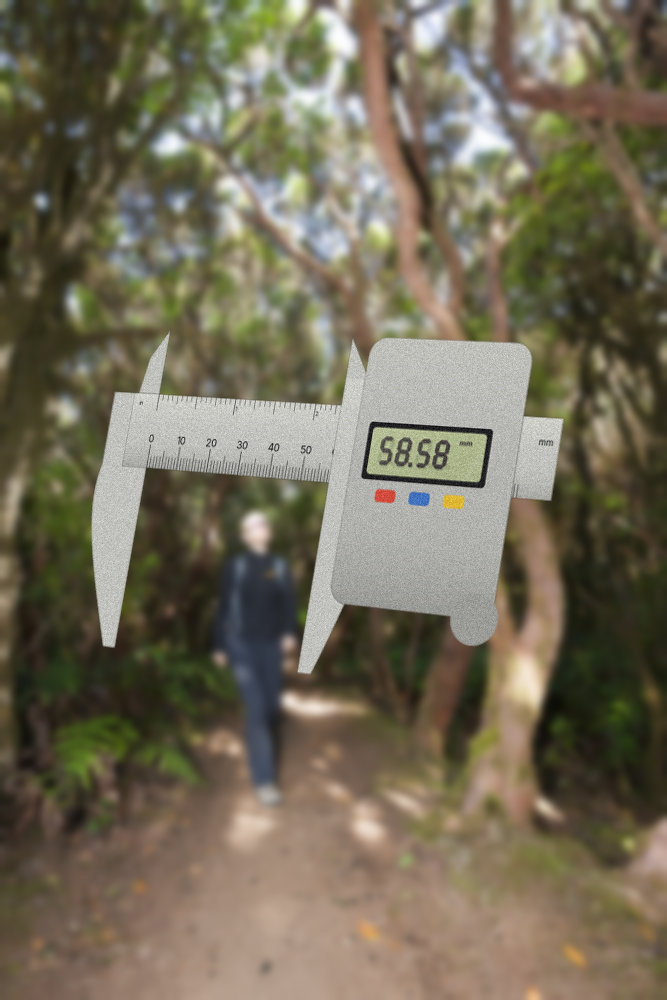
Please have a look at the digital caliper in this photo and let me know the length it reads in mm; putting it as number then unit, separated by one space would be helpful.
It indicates 58.58 mm
